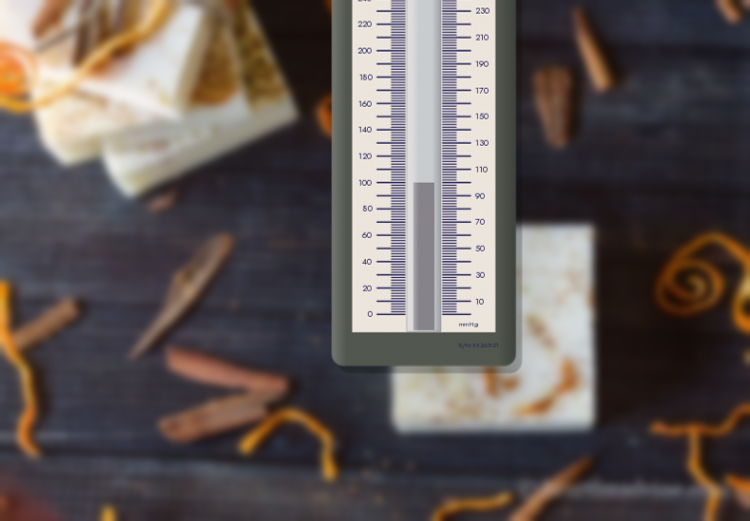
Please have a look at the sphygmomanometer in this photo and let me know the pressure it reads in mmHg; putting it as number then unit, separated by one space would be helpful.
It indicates 100 mmHg
